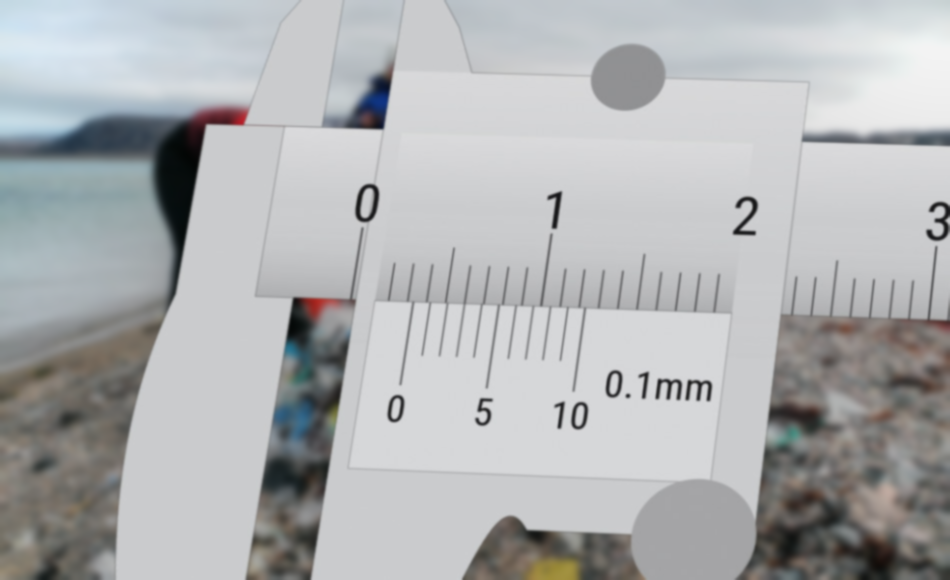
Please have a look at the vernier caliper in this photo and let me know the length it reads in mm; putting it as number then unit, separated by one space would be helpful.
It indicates 3.3 mm
